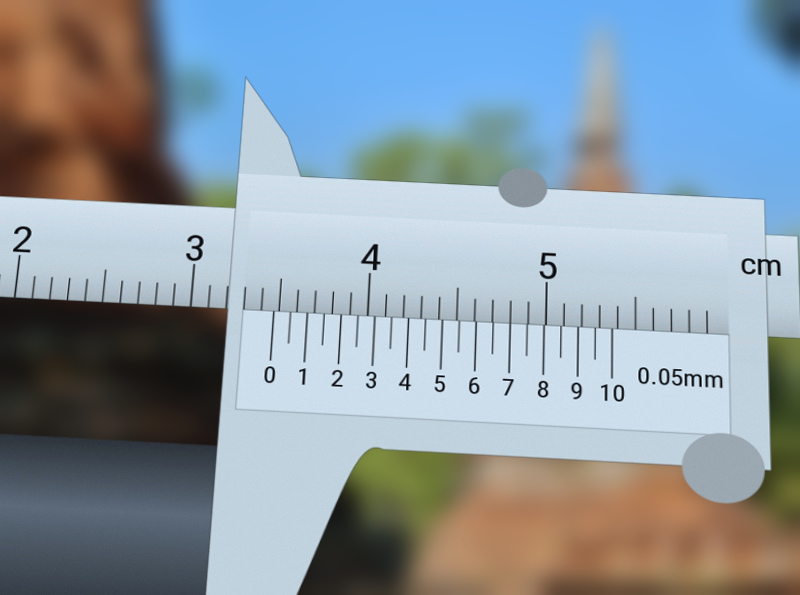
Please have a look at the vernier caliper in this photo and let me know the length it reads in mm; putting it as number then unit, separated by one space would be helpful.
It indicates 34.7 mm
